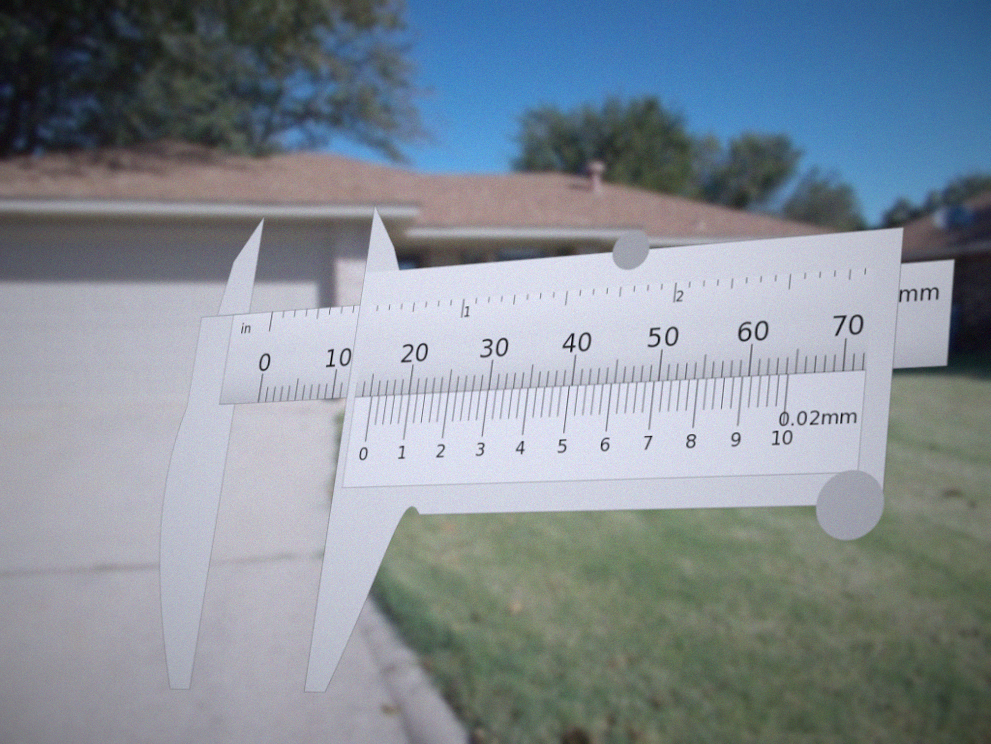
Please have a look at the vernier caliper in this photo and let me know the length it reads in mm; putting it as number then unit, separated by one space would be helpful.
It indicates 15.2 mm
